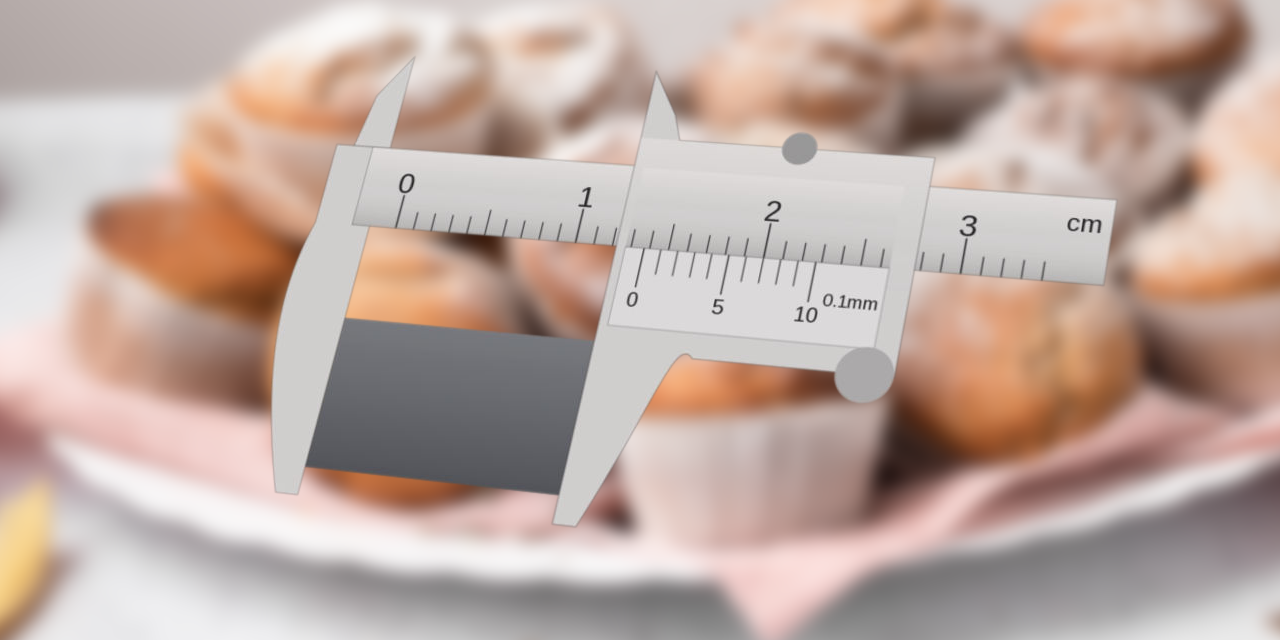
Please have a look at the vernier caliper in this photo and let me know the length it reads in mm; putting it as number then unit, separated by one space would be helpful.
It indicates 13.7 mm
